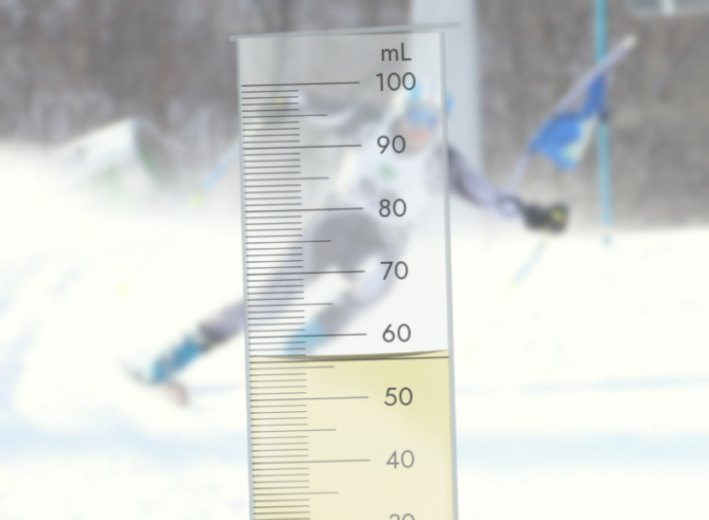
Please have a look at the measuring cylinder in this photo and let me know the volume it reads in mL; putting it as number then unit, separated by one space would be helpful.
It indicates 56 mL
